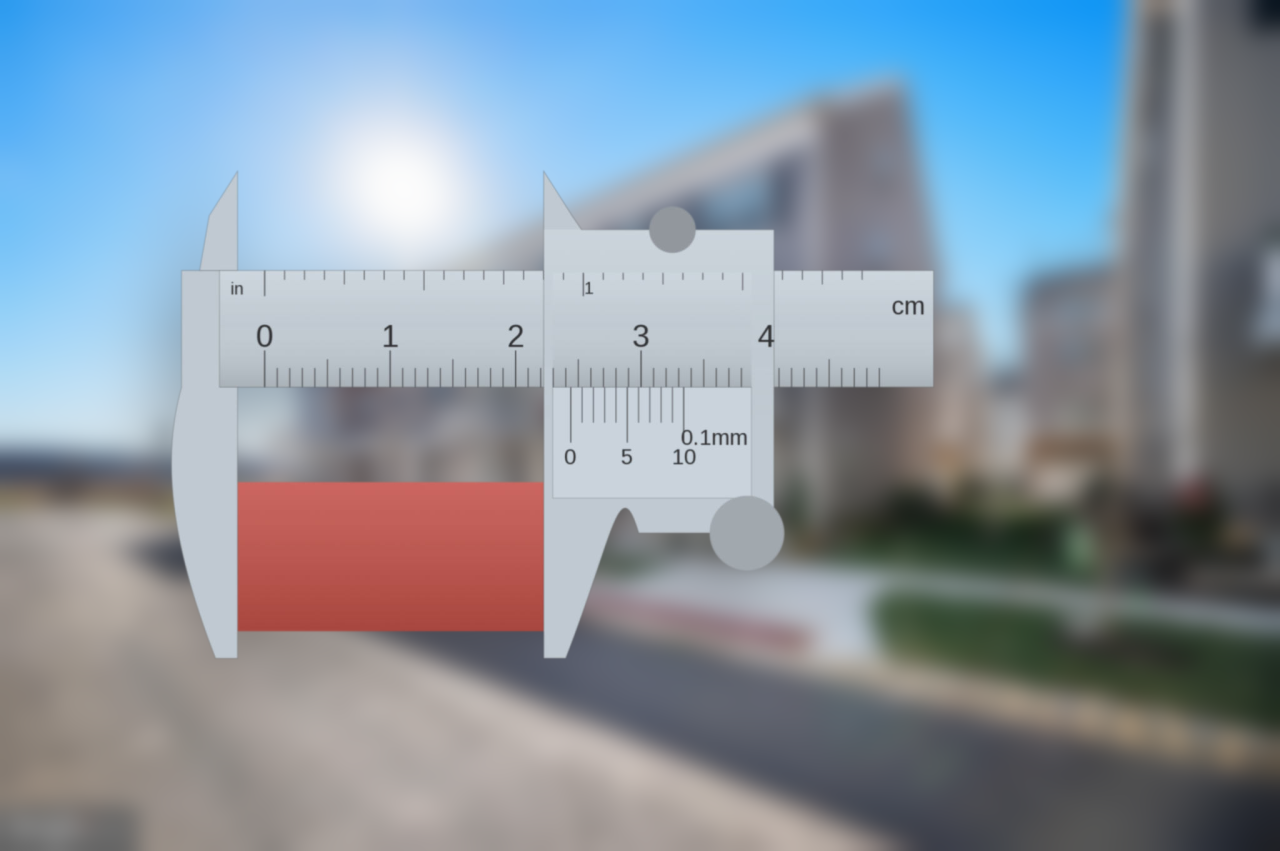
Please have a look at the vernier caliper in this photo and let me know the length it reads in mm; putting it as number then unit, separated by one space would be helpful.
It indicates 24.4 mm
